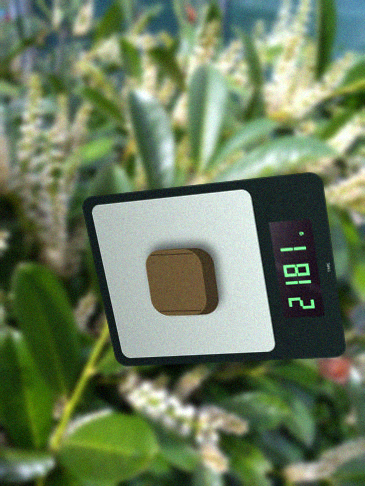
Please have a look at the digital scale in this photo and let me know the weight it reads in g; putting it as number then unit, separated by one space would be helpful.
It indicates 2181 g
